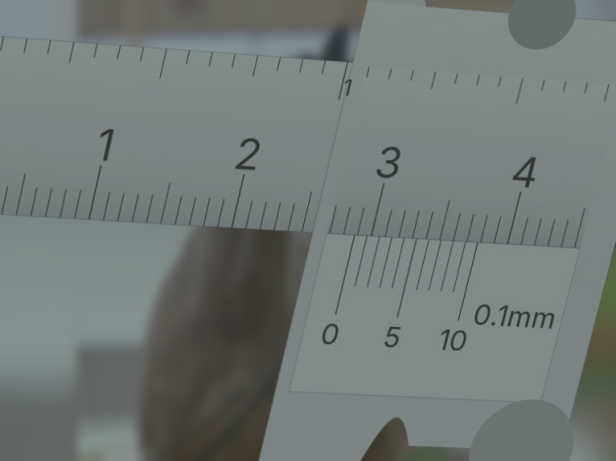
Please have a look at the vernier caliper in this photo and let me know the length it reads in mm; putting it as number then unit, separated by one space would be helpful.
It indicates 28.8 mm
